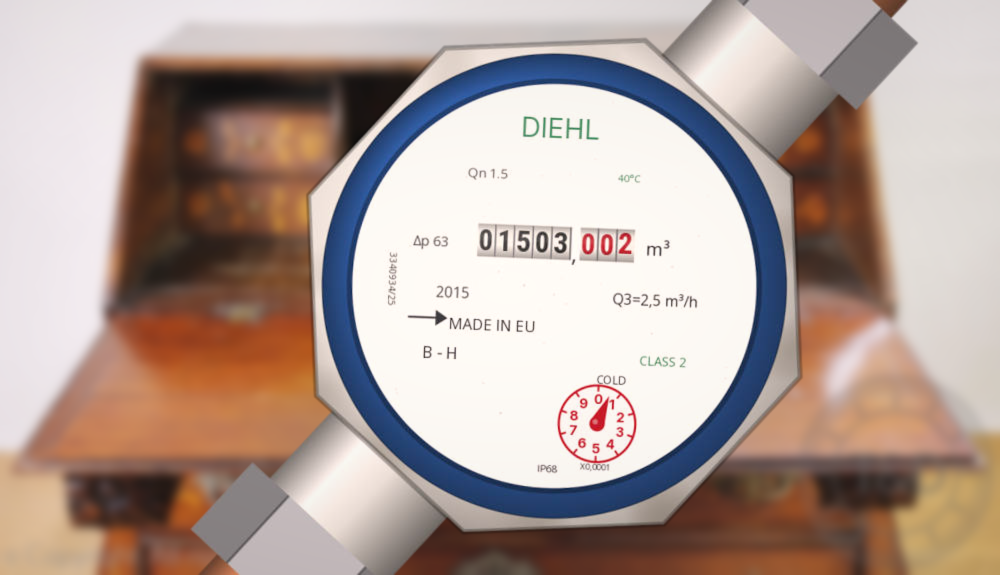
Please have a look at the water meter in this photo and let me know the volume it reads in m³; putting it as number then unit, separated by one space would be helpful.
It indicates 1503.0020 m³
